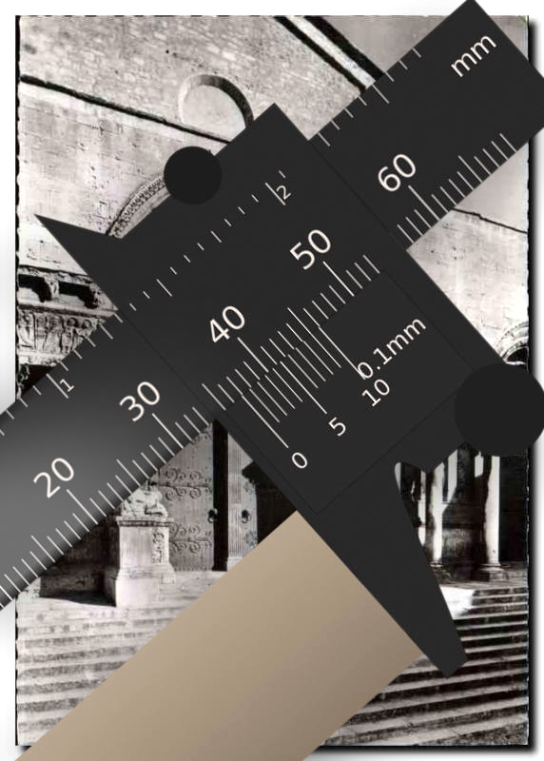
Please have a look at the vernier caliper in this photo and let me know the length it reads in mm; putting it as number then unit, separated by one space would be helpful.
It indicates 36.9 mm
